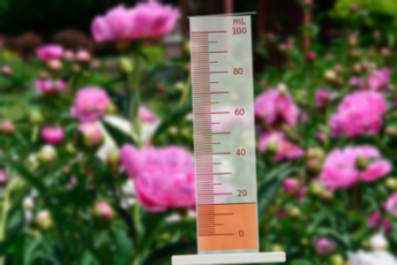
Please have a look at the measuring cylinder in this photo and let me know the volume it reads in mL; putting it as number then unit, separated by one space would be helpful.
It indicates 15 mL
